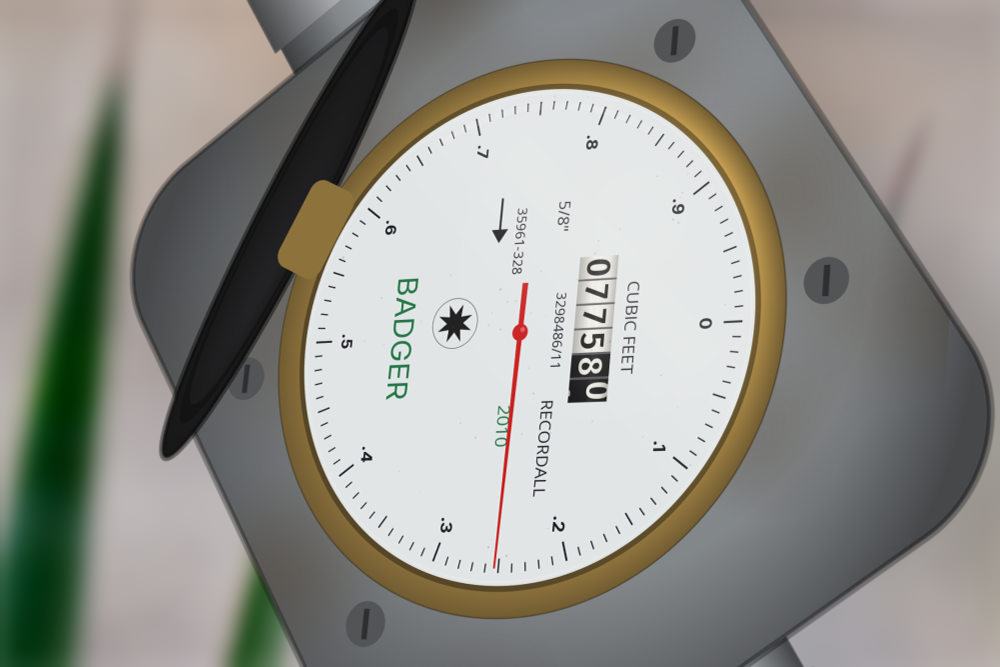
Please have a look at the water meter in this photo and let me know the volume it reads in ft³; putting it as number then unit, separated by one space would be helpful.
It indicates 77580.25 ft³
